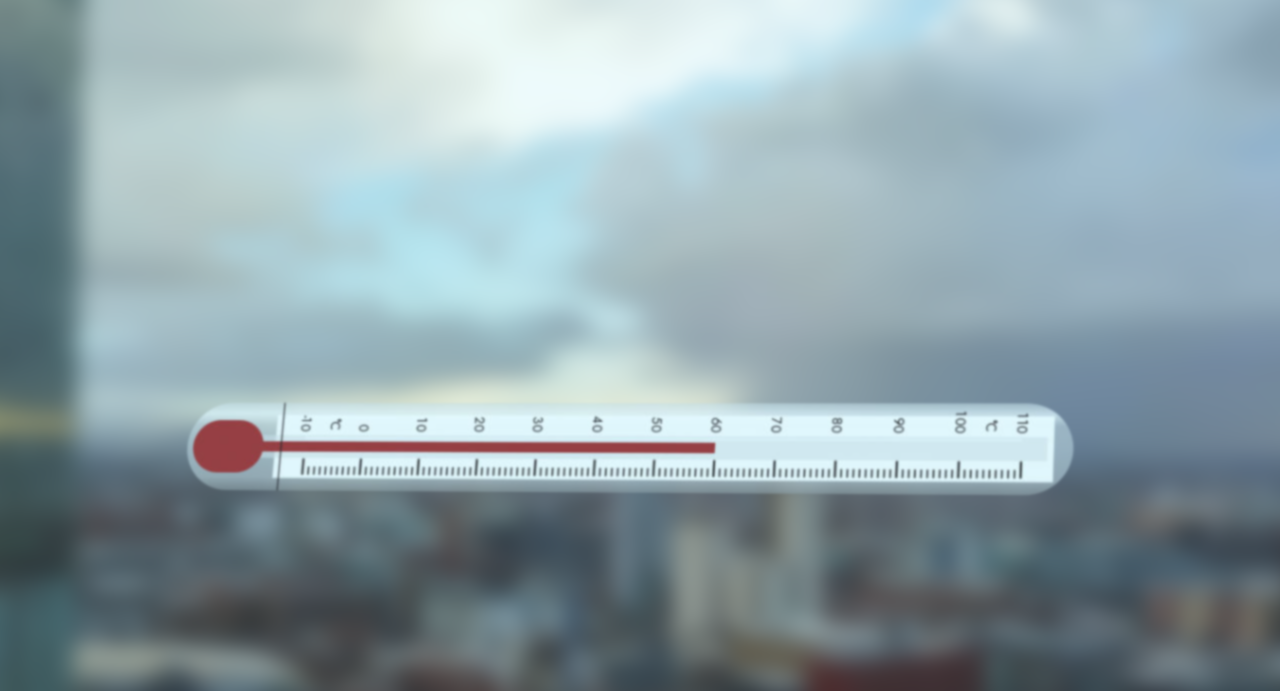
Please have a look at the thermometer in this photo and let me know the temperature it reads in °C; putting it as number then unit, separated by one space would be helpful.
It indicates 60 °C
